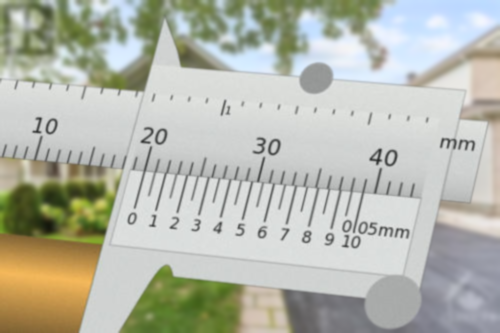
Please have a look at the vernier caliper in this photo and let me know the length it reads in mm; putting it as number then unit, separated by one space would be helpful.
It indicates 20.0 mm
